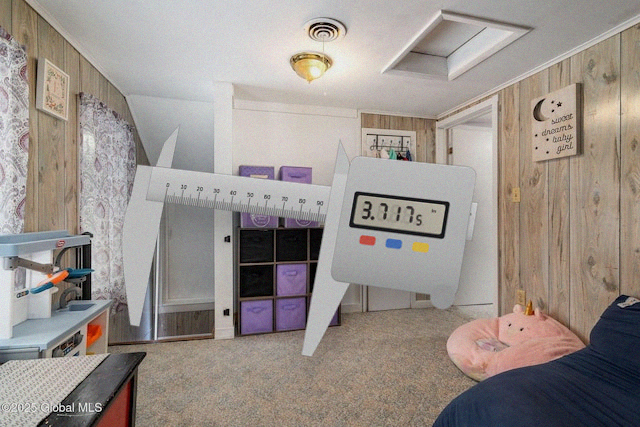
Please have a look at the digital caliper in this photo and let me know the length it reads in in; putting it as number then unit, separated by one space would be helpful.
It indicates 3.7175 in
